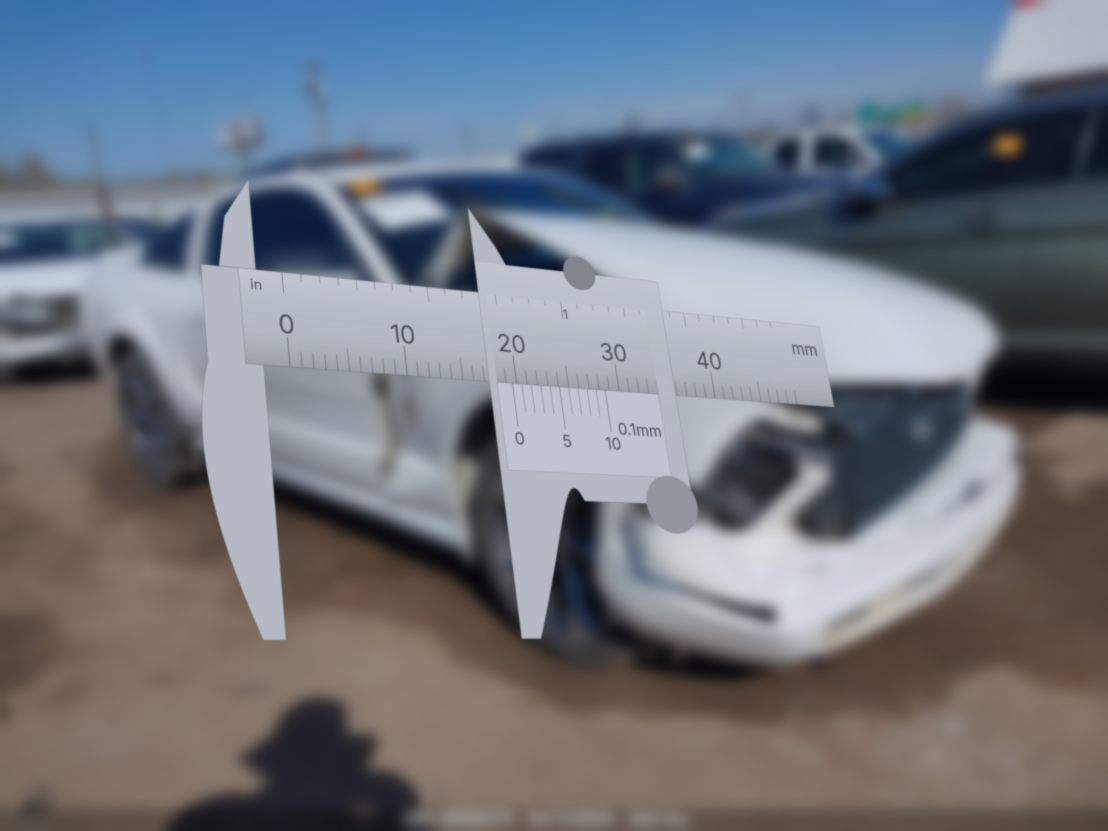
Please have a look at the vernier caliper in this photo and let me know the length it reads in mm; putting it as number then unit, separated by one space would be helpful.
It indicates 19.6 mm
